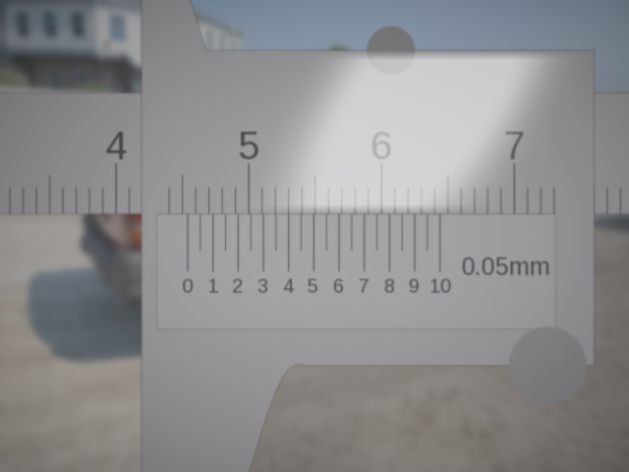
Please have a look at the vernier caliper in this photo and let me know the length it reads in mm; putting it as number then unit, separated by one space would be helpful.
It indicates 45.4 mm
